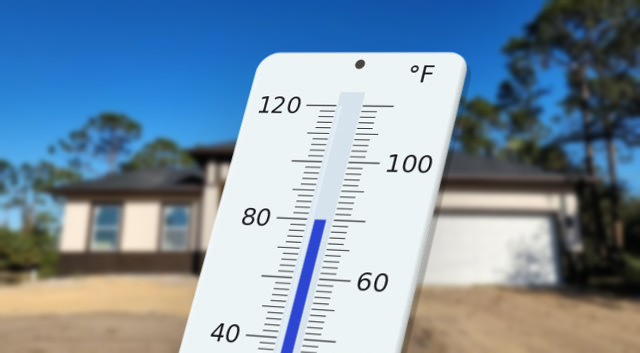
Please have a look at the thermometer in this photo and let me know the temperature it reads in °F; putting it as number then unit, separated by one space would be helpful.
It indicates 80 °F
